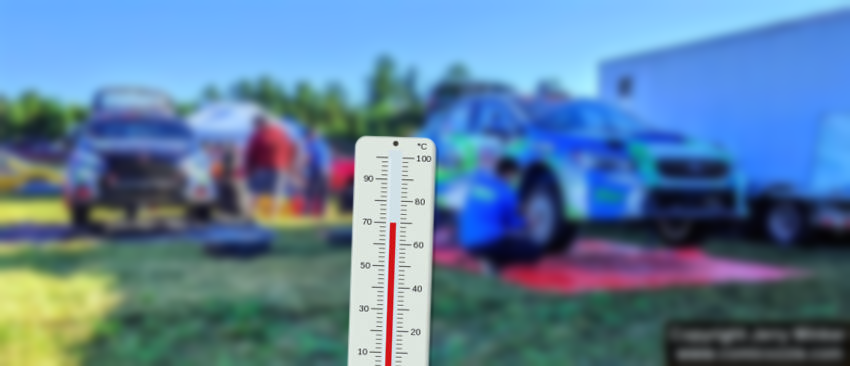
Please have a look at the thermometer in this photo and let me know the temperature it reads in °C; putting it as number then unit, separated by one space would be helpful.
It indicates 70 °C
